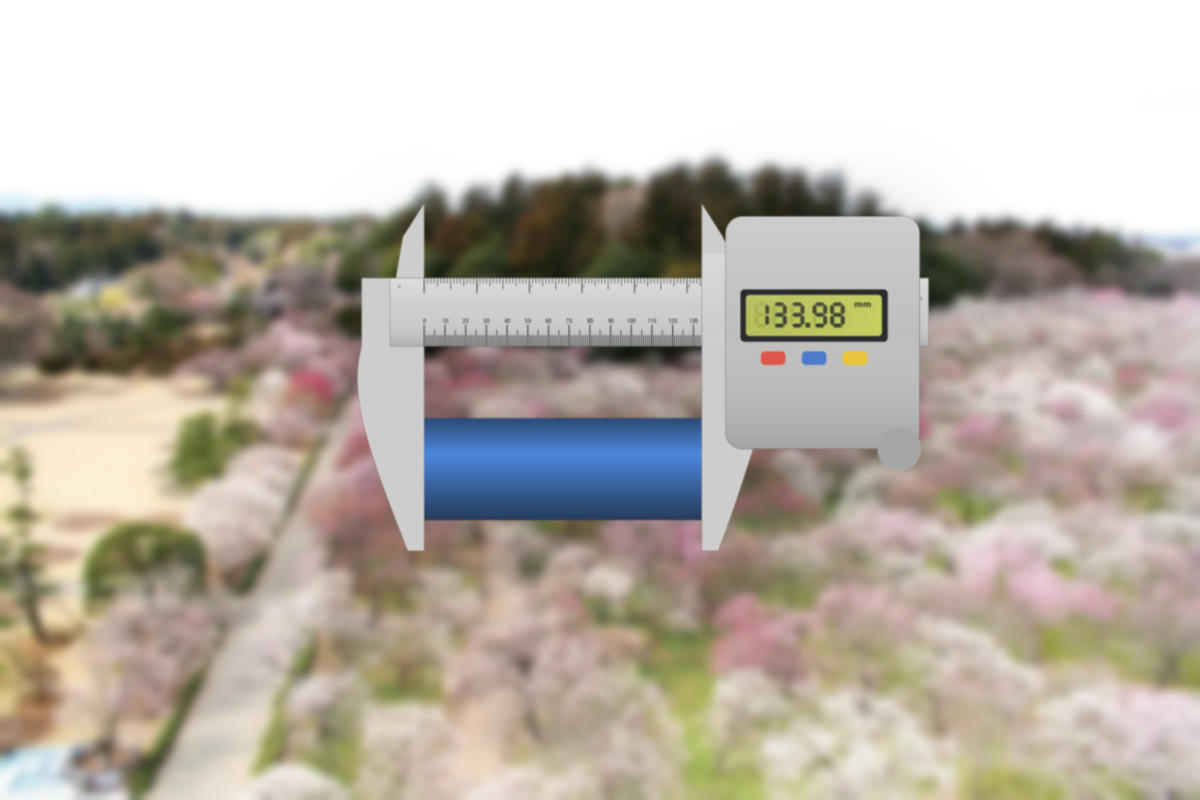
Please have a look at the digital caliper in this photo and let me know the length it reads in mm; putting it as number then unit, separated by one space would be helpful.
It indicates 133.98 mm
